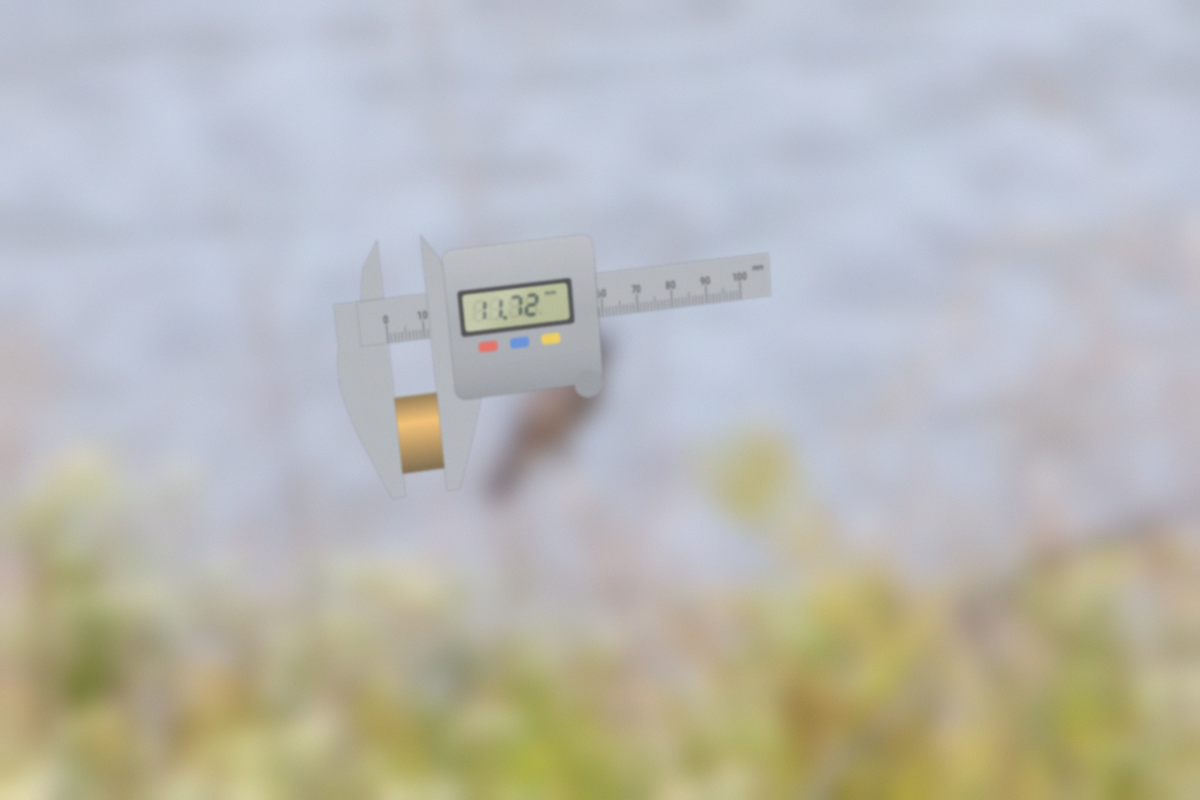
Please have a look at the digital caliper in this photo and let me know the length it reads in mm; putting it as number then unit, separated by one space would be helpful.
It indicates 11.72 mm
